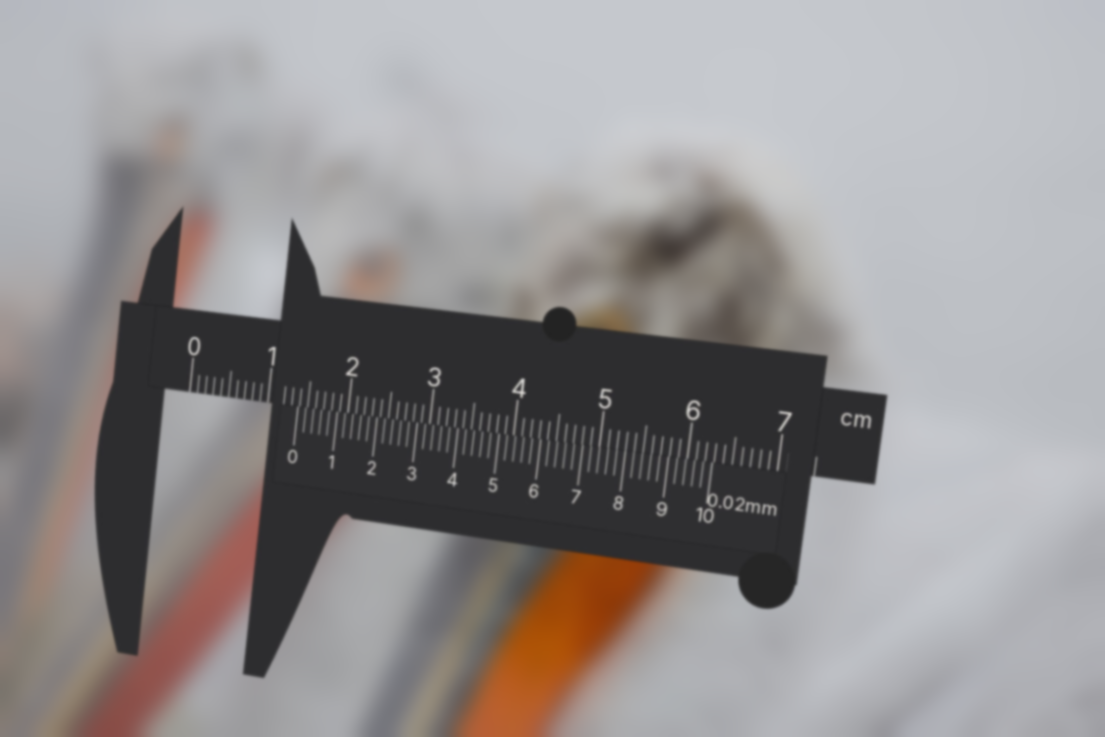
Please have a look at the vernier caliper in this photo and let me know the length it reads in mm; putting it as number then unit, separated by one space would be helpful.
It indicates 13.8 mm
